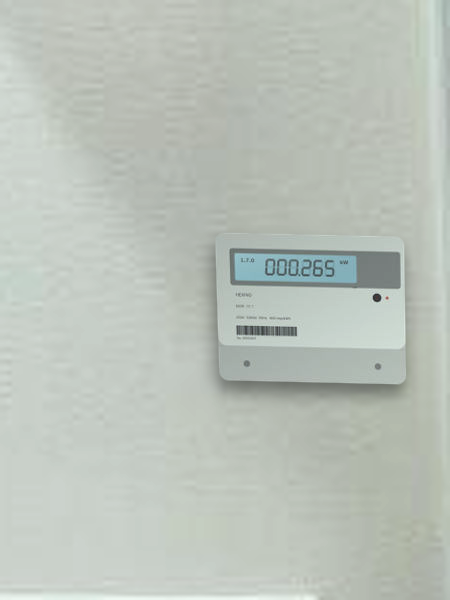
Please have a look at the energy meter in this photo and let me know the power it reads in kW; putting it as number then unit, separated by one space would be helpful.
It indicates 0.265 kW
